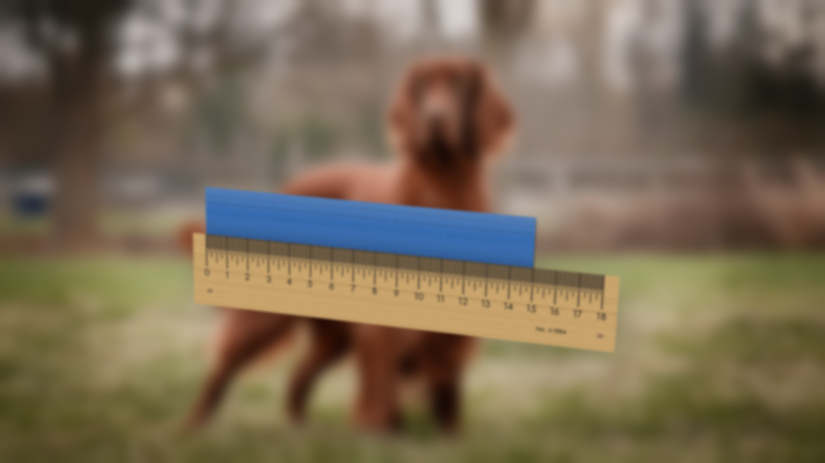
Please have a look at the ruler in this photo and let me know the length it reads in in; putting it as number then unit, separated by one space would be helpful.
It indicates 15 in
